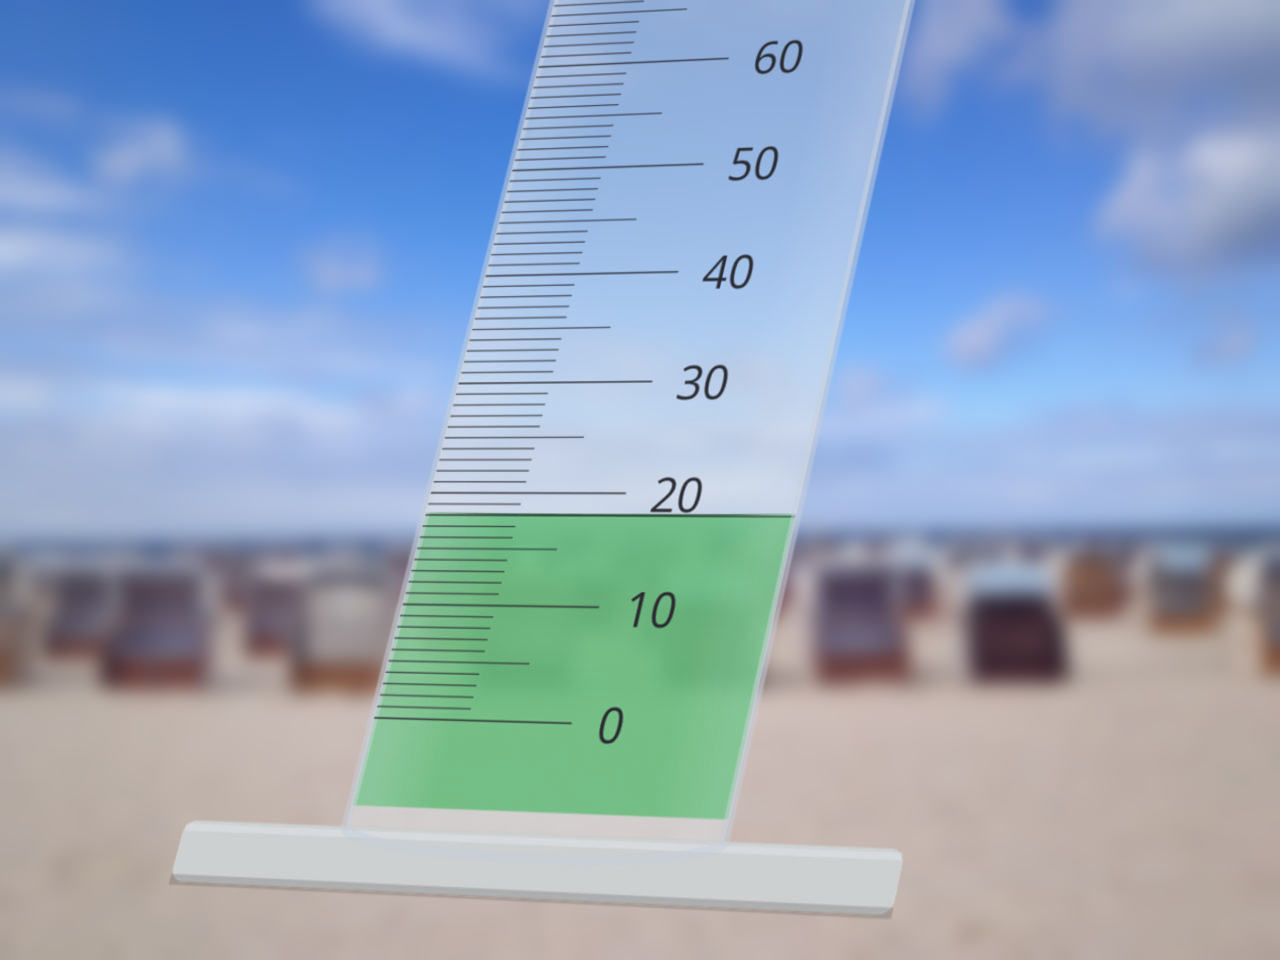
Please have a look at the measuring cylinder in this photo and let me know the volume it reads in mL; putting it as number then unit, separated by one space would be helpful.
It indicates 18 mL
